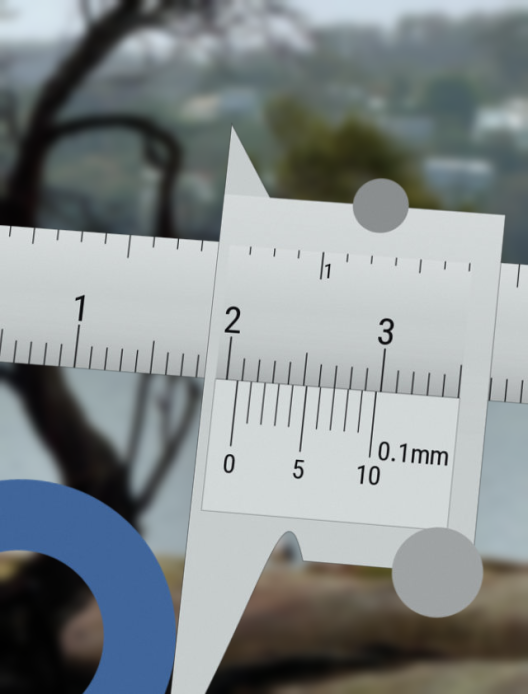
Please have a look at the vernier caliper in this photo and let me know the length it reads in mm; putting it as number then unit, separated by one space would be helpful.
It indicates 20.7 mm
